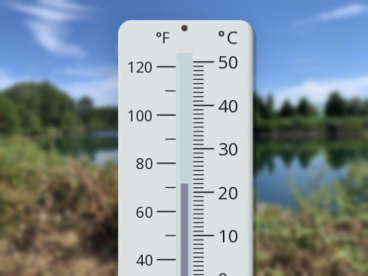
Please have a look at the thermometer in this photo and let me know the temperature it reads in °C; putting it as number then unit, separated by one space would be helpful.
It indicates 22 °C
